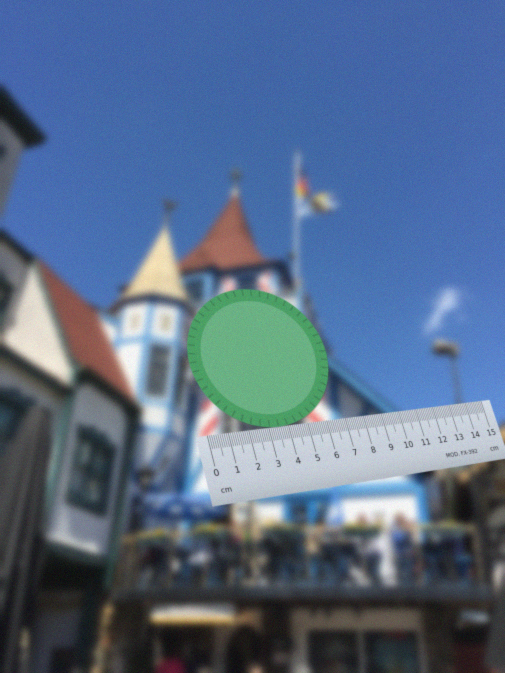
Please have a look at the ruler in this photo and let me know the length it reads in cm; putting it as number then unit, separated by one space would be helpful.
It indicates 7 cm
